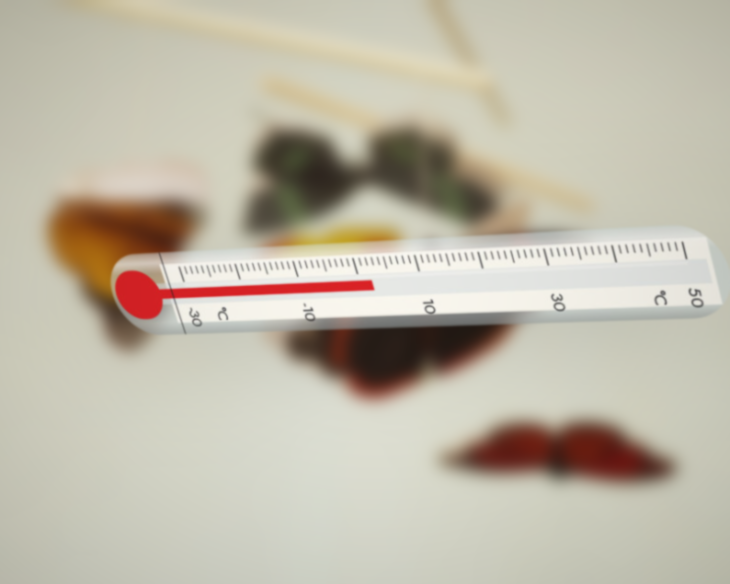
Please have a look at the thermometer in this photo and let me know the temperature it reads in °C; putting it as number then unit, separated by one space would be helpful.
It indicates 2 °C
